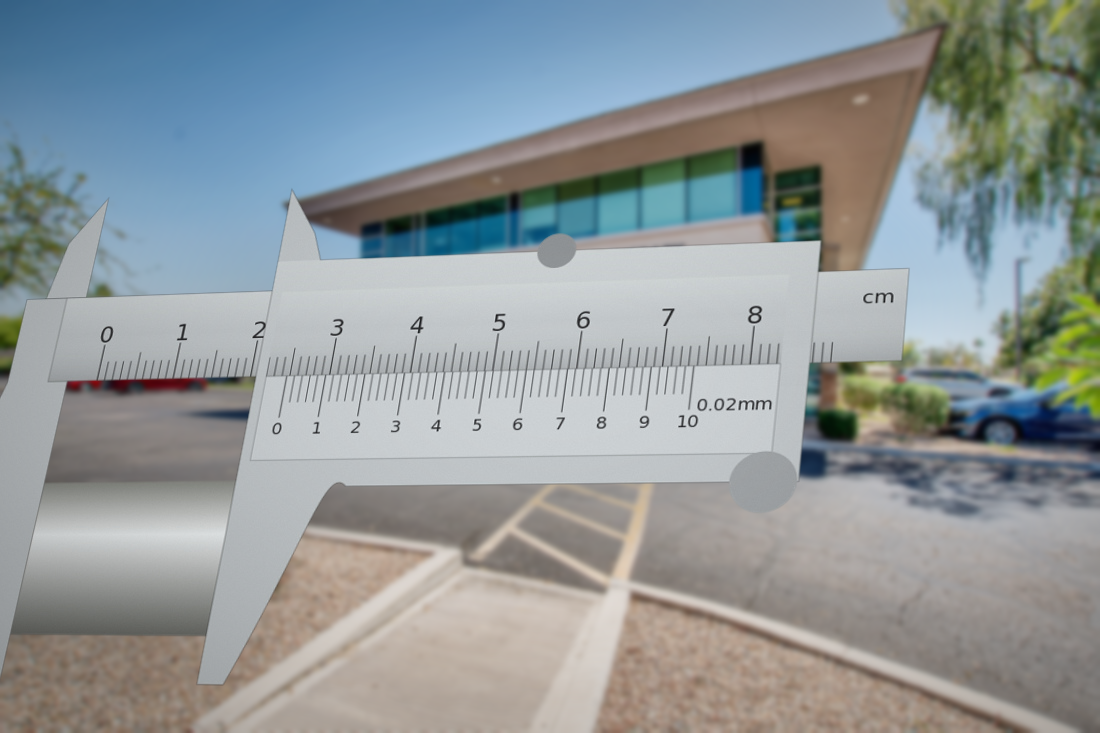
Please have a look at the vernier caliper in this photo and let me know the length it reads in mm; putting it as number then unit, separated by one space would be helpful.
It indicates 24.6 mm
